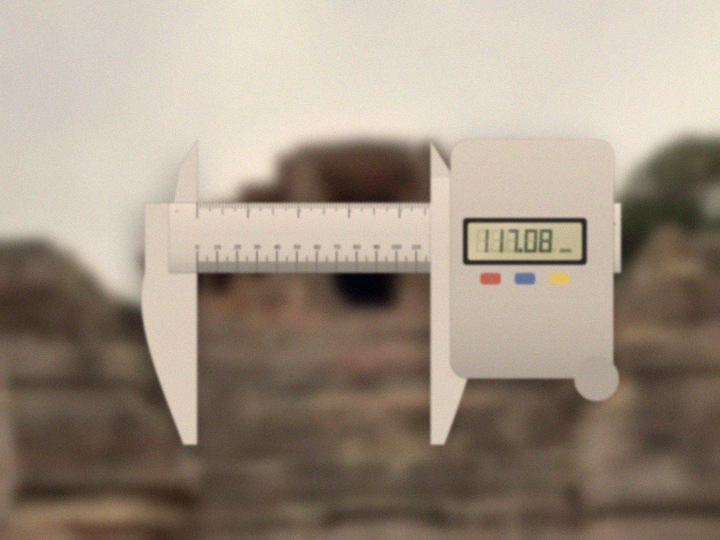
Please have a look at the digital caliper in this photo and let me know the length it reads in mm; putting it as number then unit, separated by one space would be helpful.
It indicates 117.08 mm
